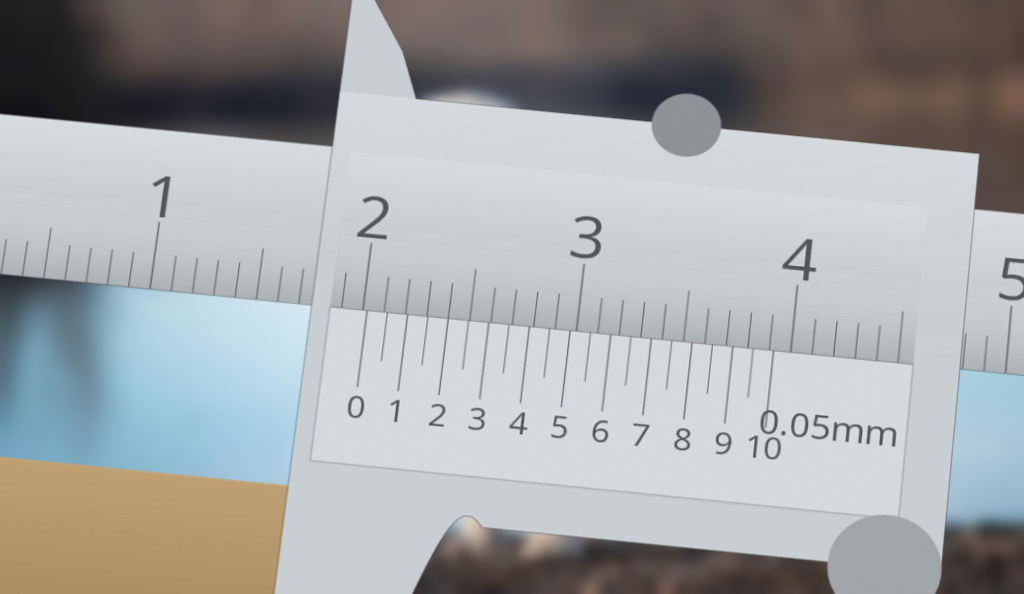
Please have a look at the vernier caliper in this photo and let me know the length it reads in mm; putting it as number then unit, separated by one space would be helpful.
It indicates 20.2 mm
